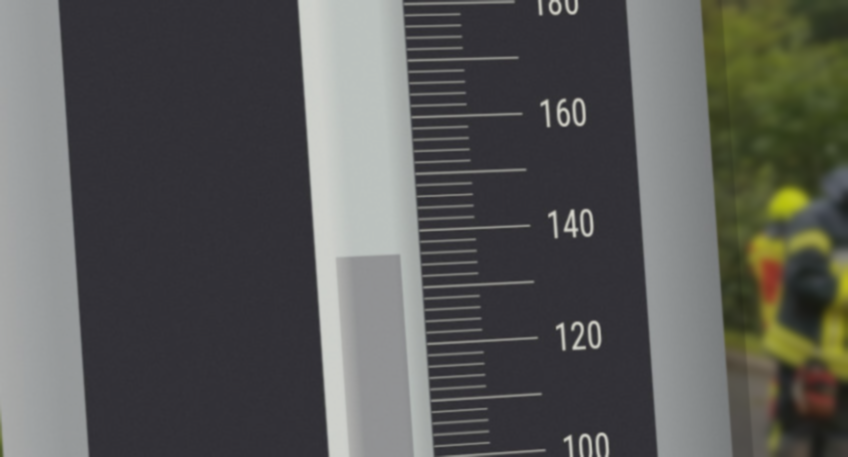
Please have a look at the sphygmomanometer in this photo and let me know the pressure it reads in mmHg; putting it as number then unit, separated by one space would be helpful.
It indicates 136 mmHg
